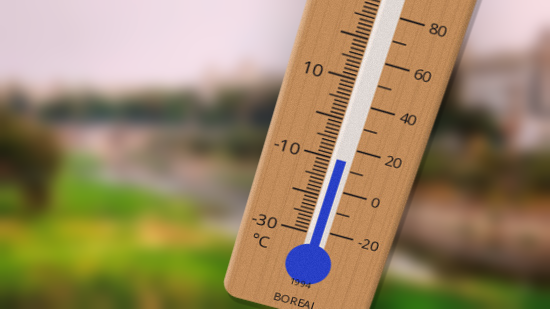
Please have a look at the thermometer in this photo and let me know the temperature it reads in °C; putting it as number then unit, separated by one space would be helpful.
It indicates -10 °C
